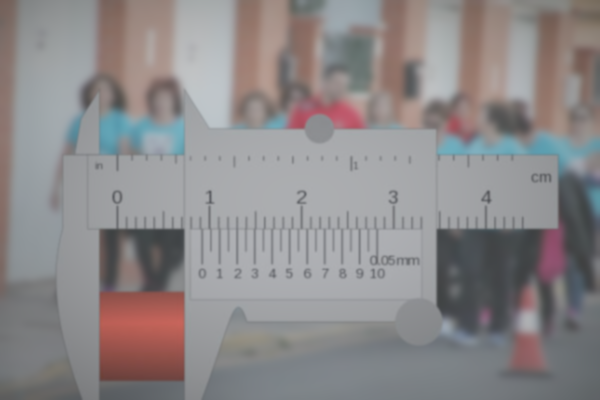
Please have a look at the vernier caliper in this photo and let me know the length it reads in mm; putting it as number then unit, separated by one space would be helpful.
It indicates 9.2 mm
